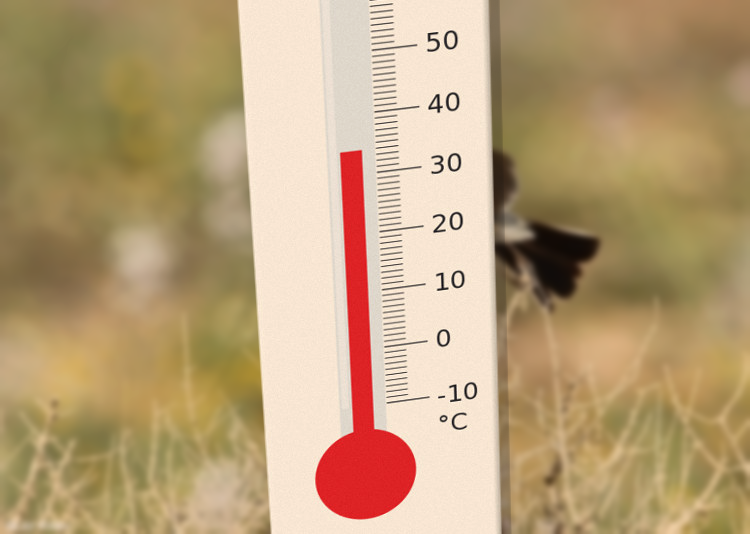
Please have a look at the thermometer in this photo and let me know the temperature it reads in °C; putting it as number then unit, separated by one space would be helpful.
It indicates 34 °C
